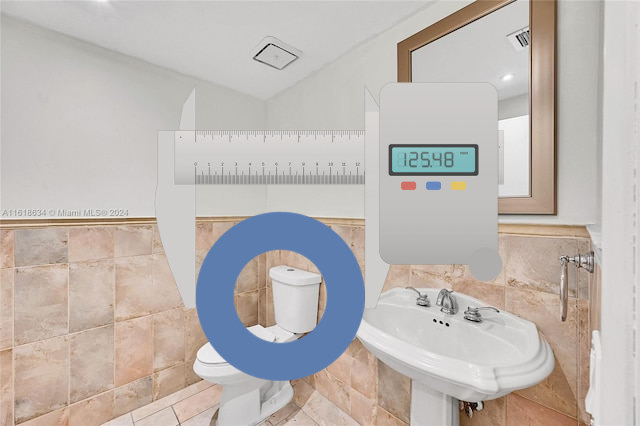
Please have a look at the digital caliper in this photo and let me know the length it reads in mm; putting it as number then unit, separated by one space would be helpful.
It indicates 125.48 mm
